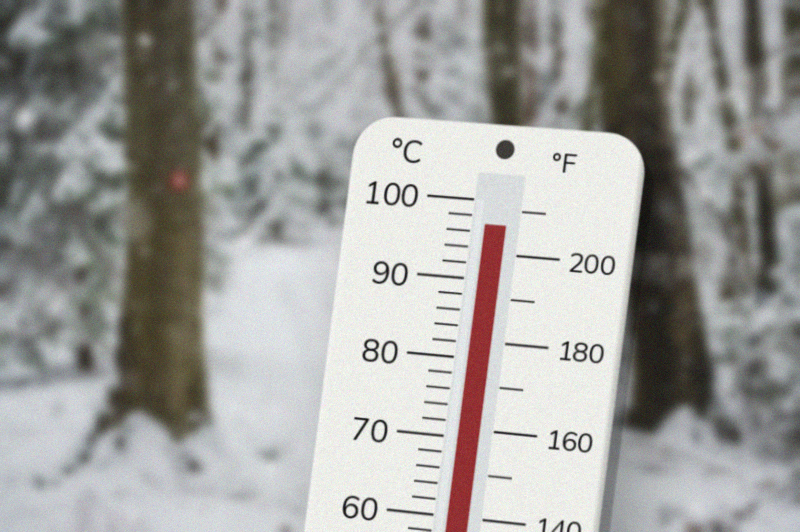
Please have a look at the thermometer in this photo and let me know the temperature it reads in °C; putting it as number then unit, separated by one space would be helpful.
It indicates 97 °C
